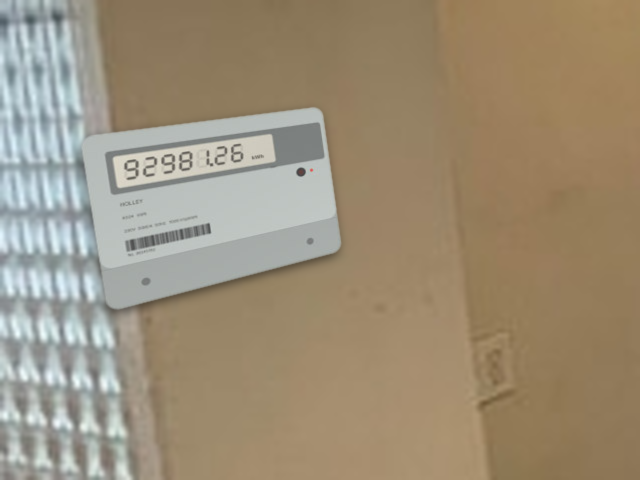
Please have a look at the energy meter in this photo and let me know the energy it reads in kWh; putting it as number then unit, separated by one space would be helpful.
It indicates 92981.26 kWh
